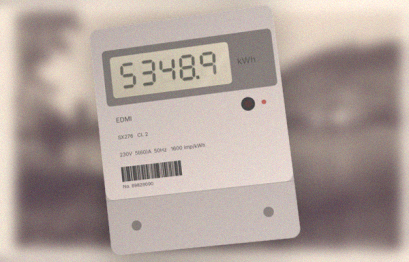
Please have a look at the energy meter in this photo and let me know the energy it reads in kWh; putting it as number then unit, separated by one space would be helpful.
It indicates 5348.9 kWh
